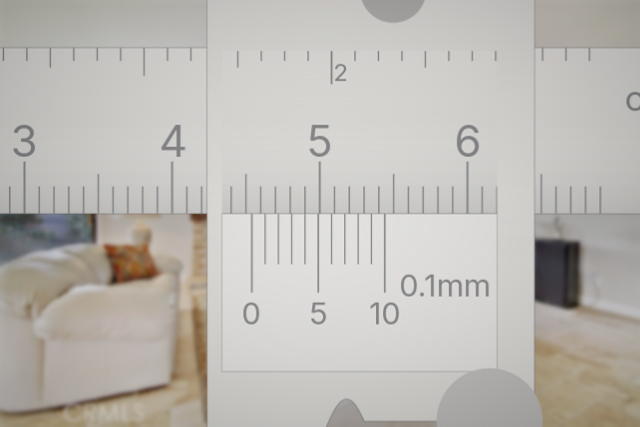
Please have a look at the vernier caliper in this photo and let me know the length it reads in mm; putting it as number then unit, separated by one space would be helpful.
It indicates 45.4 mm
